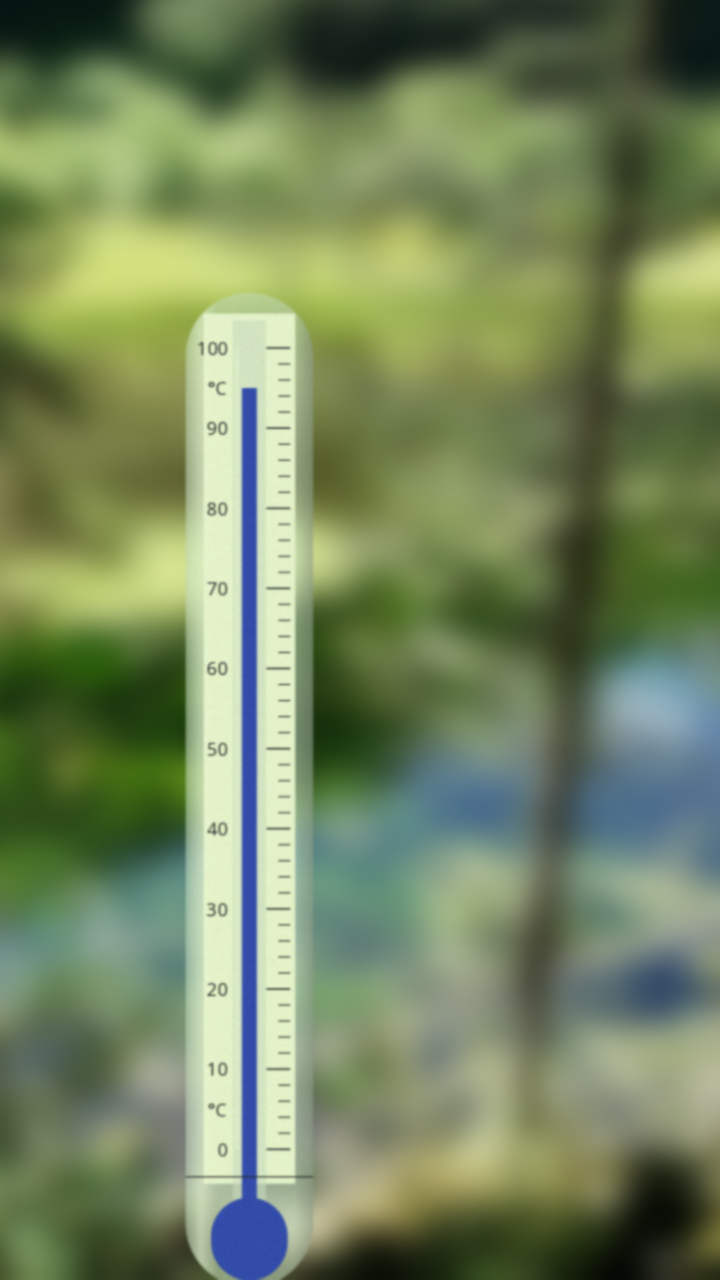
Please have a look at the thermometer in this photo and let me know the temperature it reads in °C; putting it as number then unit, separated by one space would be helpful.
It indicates 95 °C
